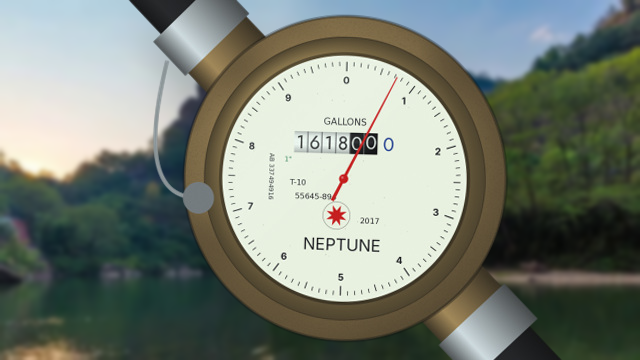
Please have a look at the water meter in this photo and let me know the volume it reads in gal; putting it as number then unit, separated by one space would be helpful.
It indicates 1618000.7 gal
